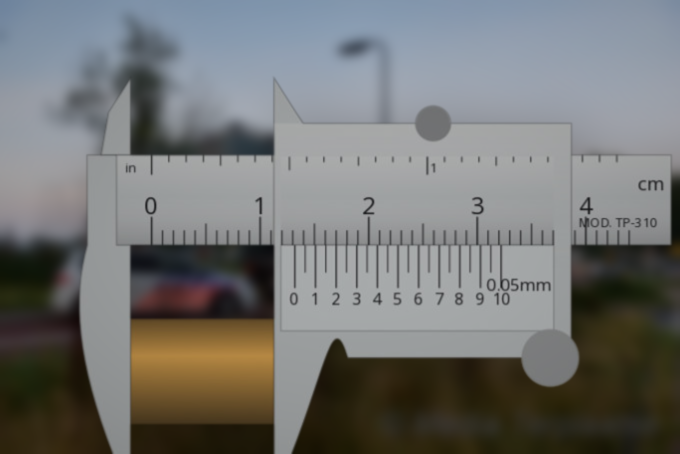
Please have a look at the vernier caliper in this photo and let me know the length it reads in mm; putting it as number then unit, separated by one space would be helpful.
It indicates 13.2 mm
